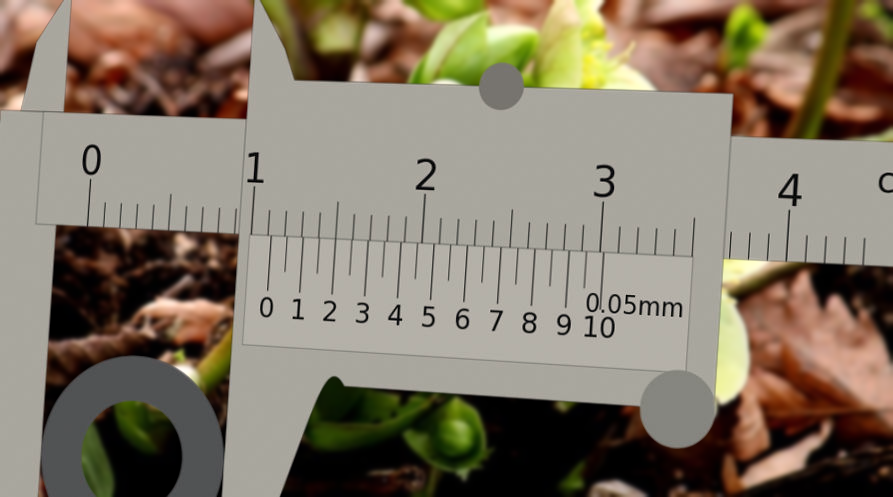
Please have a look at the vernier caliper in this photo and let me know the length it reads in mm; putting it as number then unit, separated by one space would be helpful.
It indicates 11.2 mm
